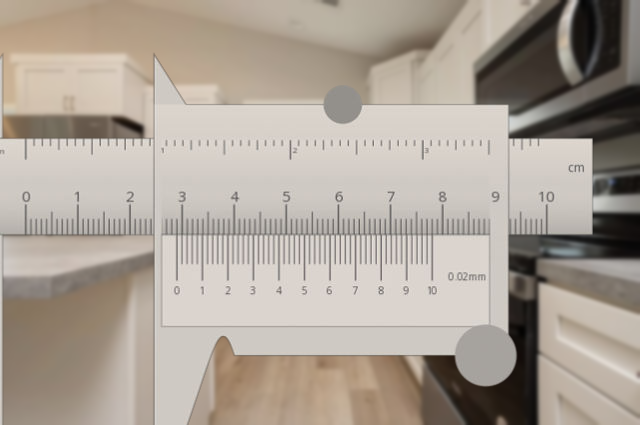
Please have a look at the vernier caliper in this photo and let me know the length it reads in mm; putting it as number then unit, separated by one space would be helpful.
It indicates 29.0 mm
